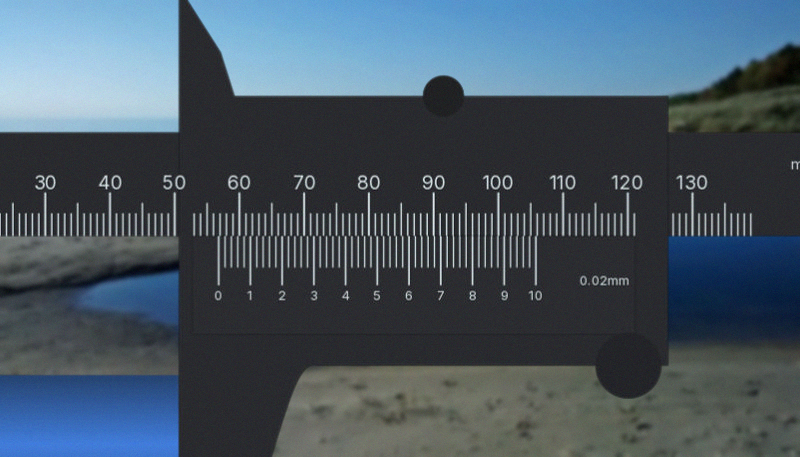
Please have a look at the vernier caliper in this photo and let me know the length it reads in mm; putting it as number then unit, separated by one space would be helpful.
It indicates 56.8 mm
